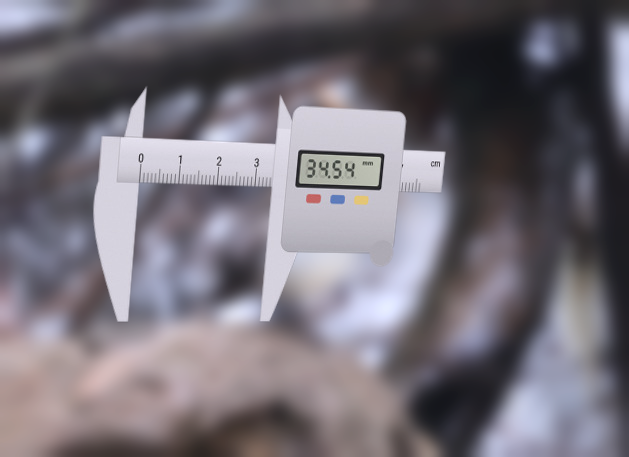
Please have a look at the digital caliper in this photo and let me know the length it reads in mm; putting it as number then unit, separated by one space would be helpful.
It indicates 34.54 mm
